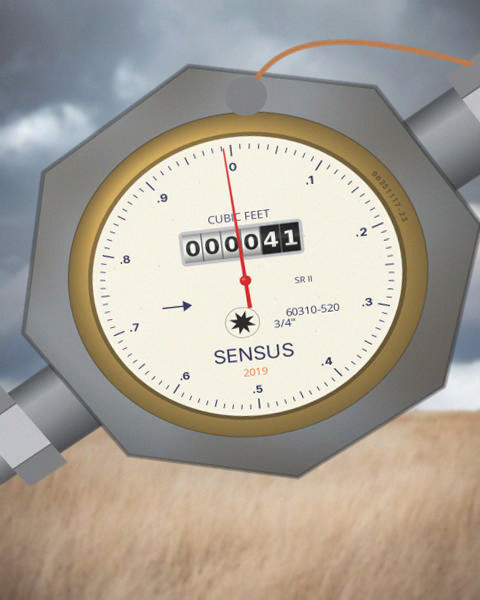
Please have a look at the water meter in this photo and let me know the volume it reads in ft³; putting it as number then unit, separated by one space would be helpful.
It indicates 40.99 ft³
